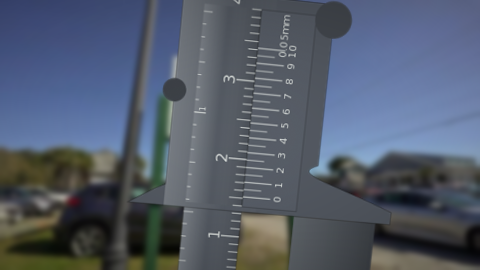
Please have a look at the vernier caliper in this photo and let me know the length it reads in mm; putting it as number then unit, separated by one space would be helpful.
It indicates 15.2 mm
